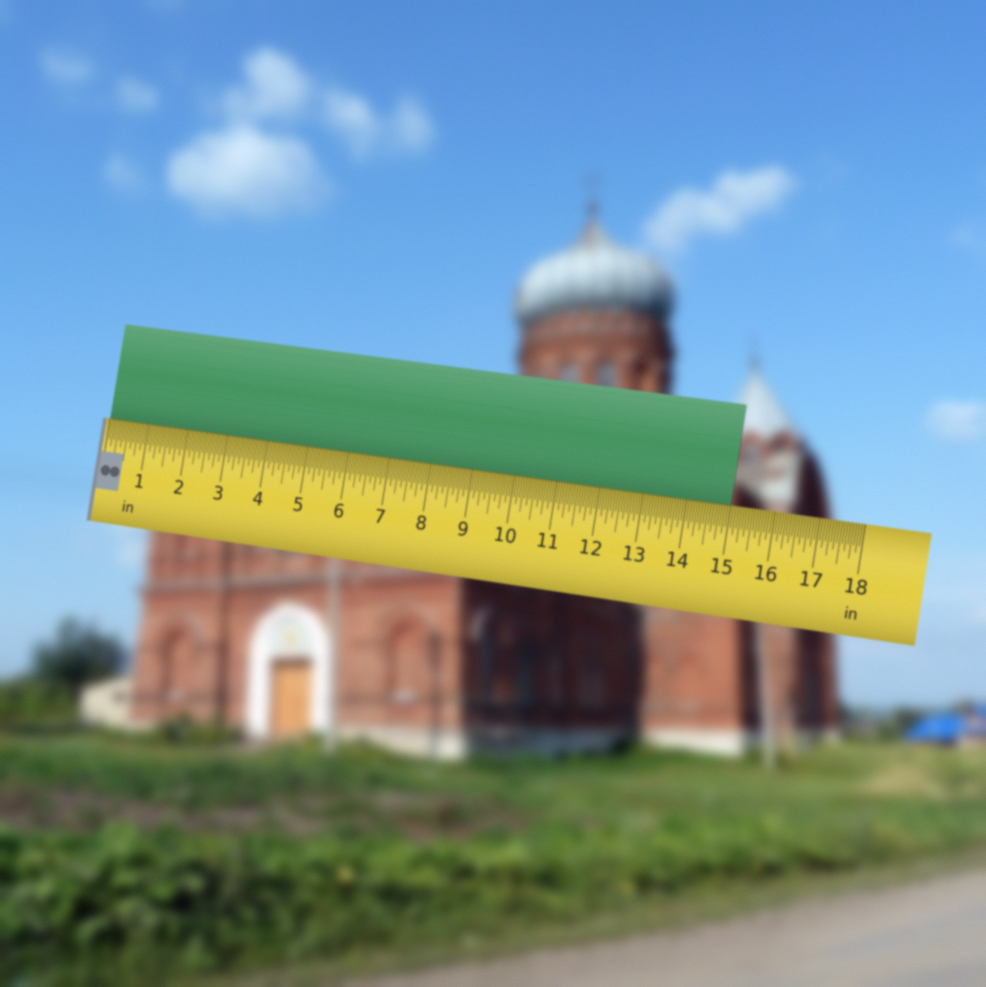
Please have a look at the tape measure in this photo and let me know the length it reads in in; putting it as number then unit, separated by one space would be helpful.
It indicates 15 in
